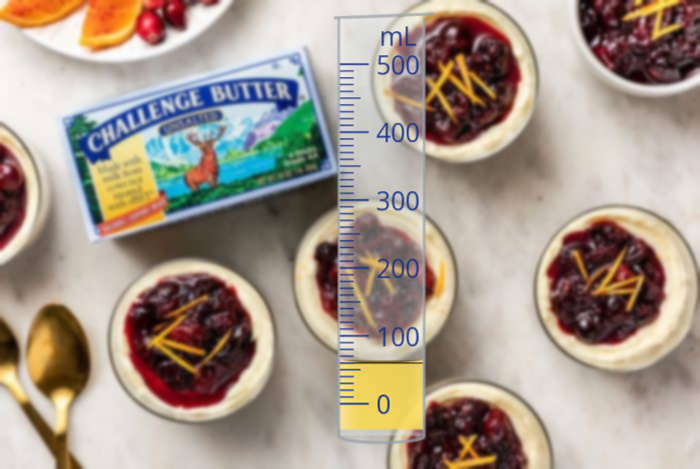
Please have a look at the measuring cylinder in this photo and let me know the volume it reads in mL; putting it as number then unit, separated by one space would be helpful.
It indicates 60 mL
